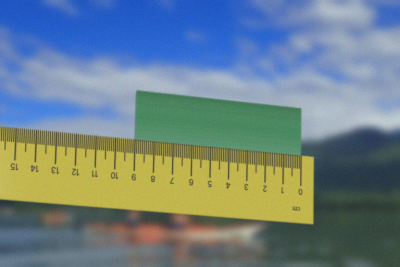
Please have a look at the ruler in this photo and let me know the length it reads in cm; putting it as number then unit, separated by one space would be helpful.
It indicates 9 cm
